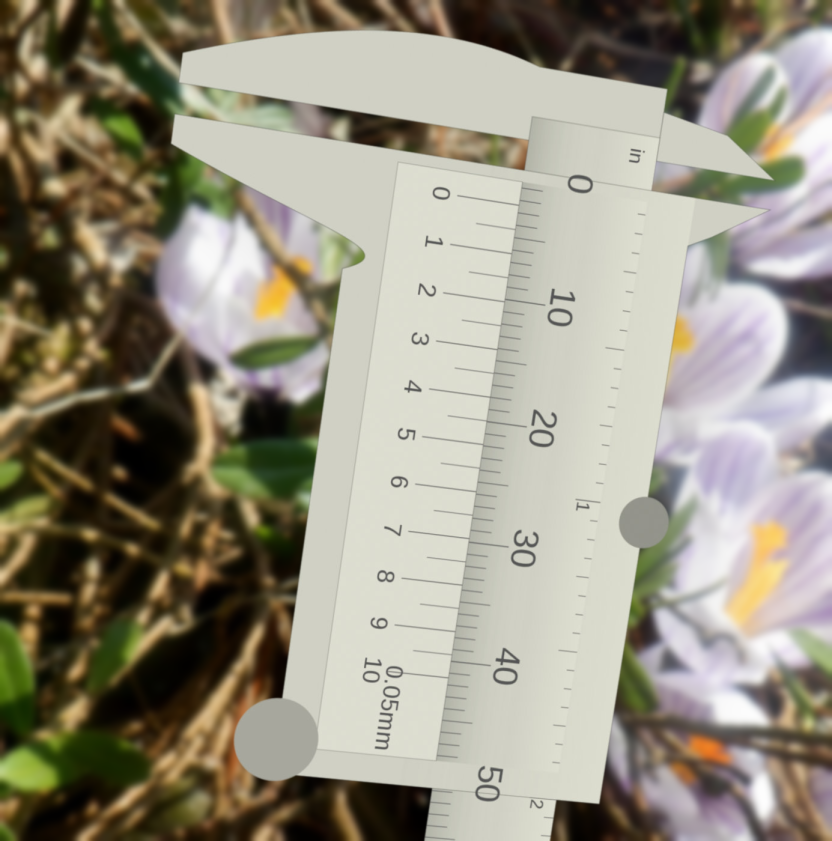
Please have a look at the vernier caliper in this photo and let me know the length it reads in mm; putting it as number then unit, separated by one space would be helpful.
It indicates 2.4 mm
